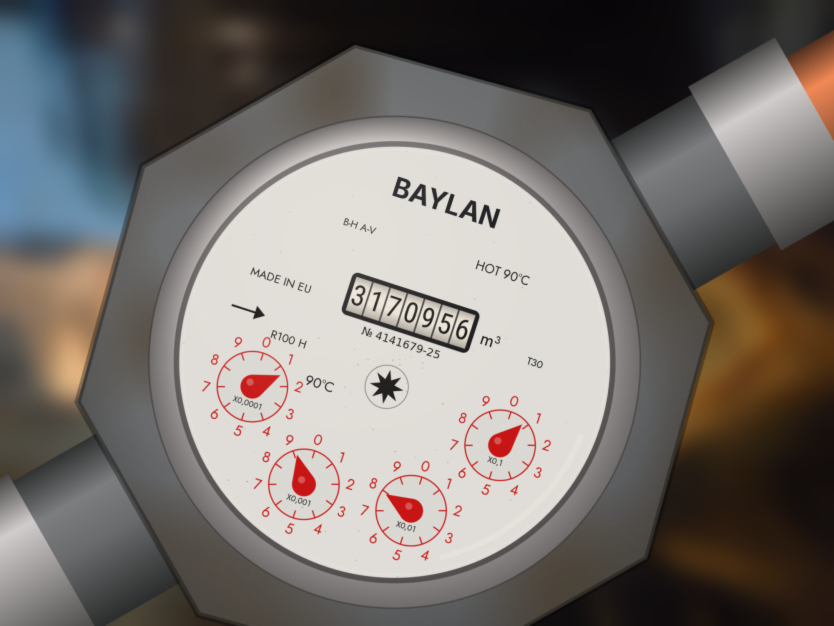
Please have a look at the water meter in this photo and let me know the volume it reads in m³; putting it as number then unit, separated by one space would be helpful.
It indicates 3170956.0791 m³
